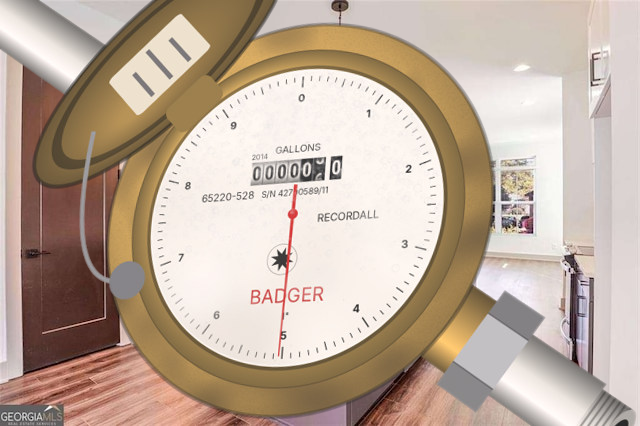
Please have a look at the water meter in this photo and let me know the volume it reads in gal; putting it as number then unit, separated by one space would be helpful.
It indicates 55.0 gal
